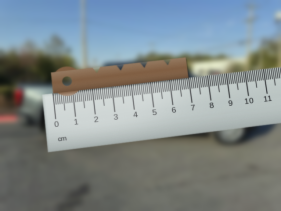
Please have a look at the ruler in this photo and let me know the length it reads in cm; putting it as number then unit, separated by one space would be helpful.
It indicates 7 cm
